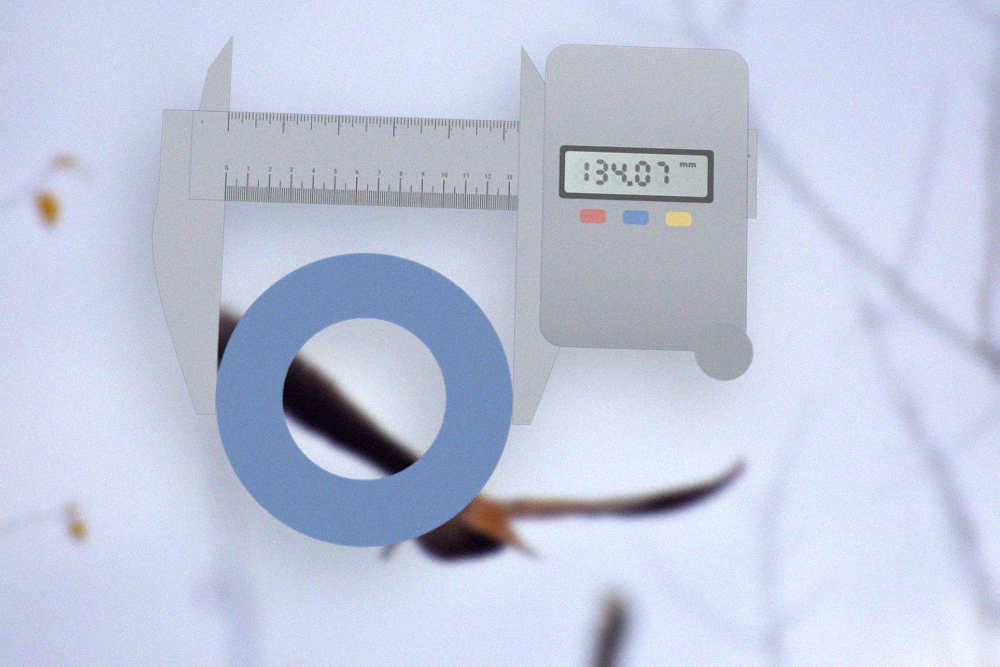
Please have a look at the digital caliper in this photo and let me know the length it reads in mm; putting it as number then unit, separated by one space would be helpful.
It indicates 134.07 mm
